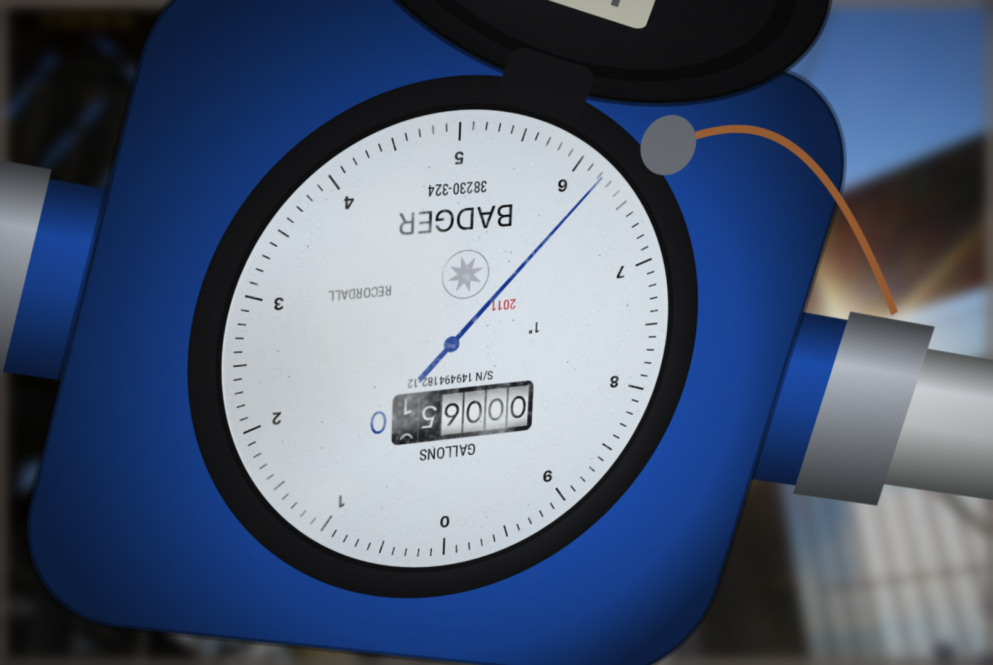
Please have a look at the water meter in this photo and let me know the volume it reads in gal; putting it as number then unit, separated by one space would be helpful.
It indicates 6506.2 gal
